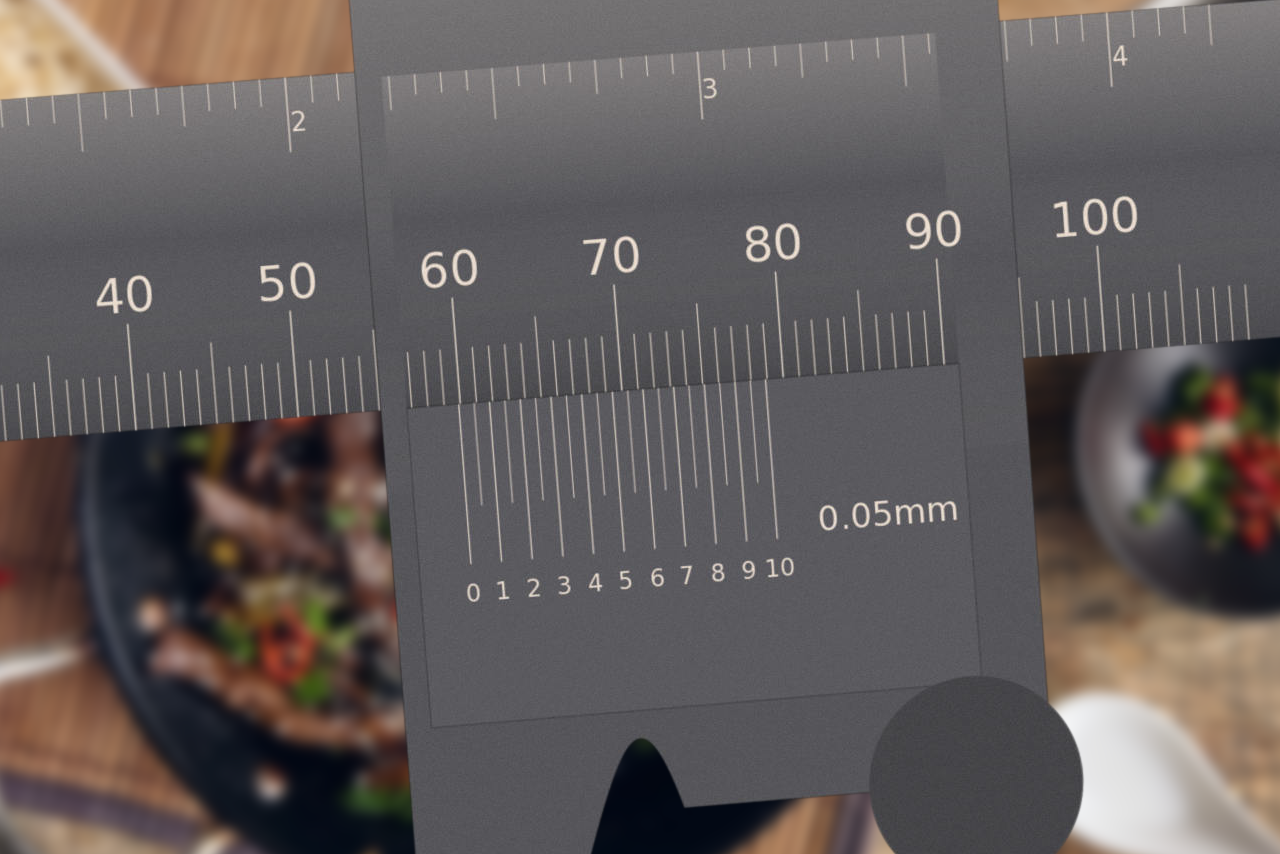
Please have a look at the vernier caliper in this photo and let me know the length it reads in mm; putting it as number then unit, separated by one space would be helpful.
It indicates 59.9 mm
